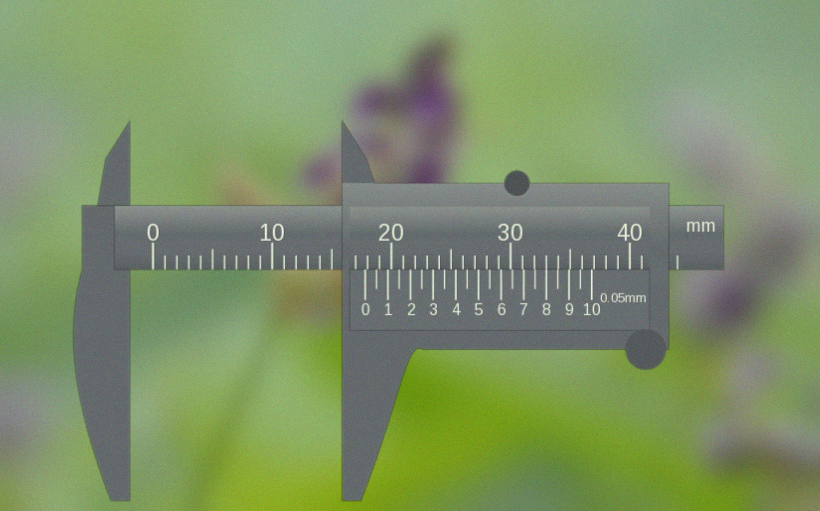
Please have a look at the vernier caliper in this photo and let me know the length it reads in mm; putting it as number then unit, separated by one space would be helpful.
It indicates 17.8 mm
